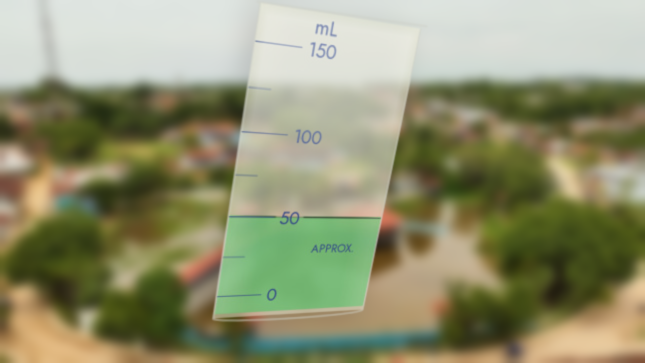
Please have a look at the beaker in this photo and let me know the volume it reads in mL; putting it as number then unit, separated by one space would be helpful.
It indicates 50 mL
